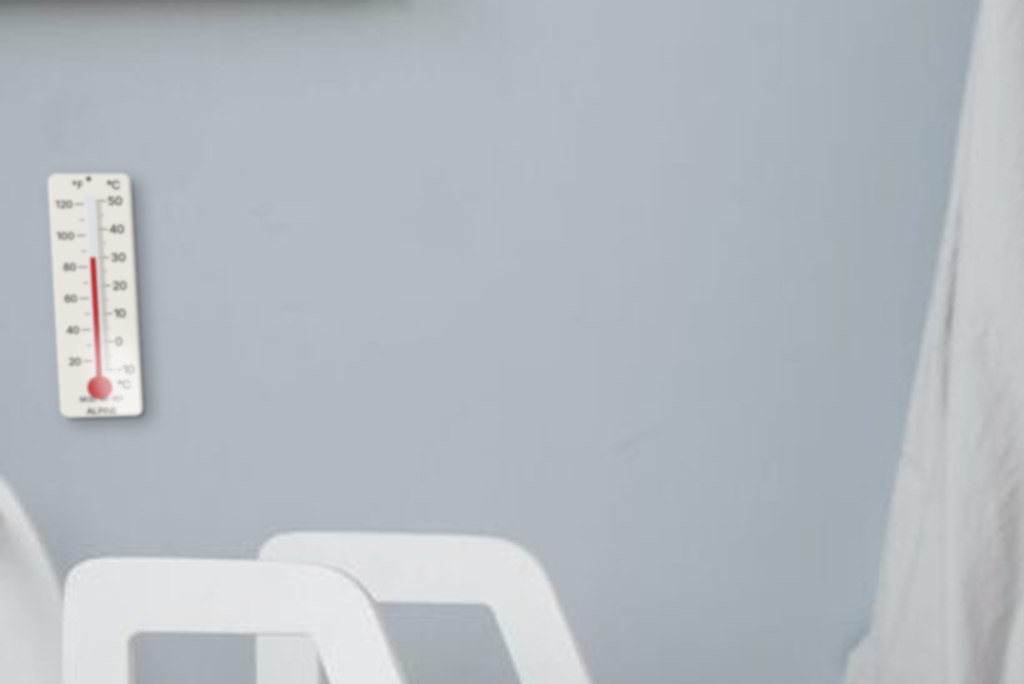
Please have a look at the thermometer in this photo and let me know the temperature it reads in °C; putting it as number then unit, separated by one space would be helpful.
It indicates 30 °C
